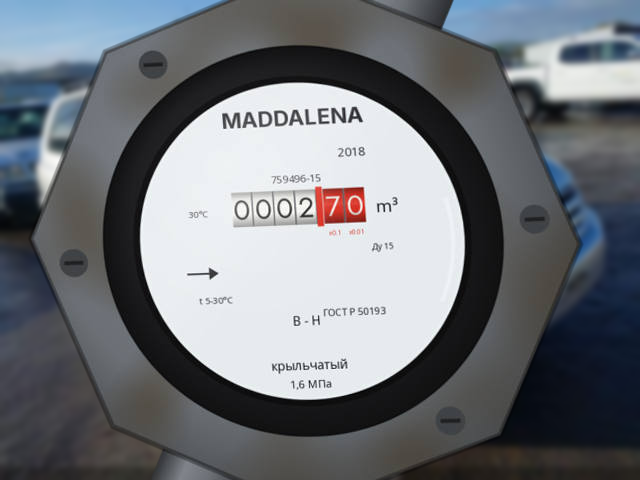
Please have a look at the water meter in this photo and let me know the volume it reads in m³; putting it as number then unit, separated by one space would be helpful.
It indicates 2.70 m³
